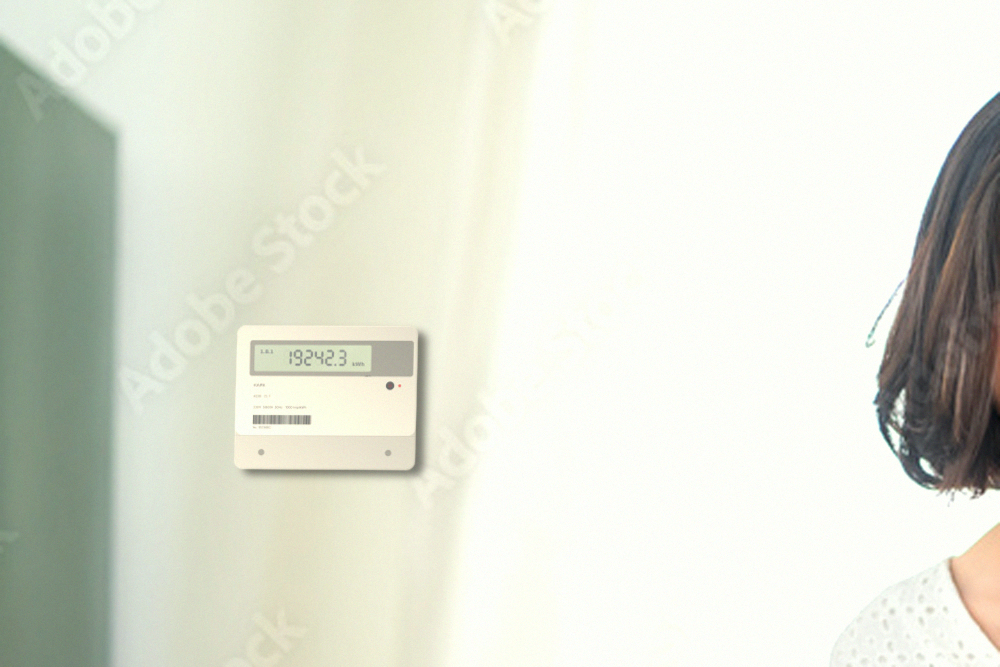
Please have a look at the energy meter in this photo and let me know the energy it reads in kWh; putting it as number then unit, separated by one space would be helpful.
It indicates 19242.3 kWh
